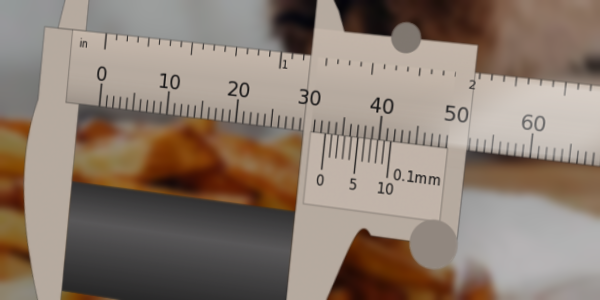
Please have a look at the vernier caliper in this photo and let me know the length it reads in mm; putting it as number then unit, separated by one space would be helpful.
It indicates 32.6 mm
